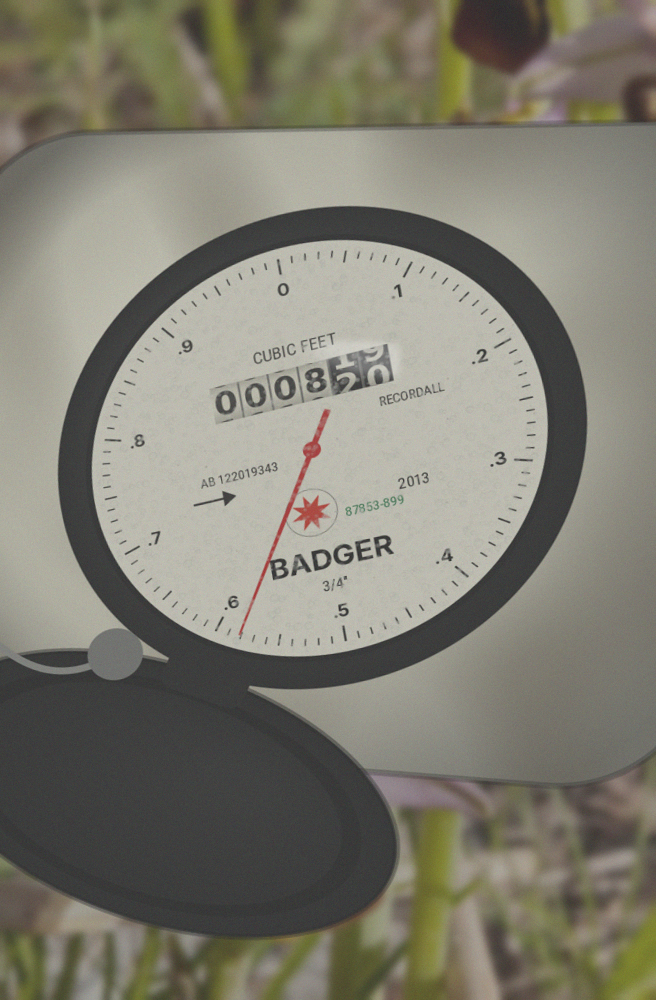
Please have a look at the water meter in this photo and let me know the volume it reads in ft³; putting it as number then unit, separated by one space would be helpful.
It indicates 819.58 ft³
